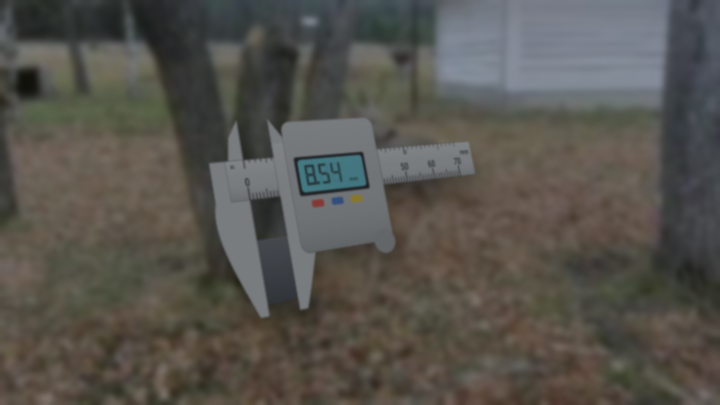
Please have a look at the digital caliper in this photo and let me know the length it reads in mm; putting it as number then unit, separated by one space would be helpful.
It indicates 8.54 mm
